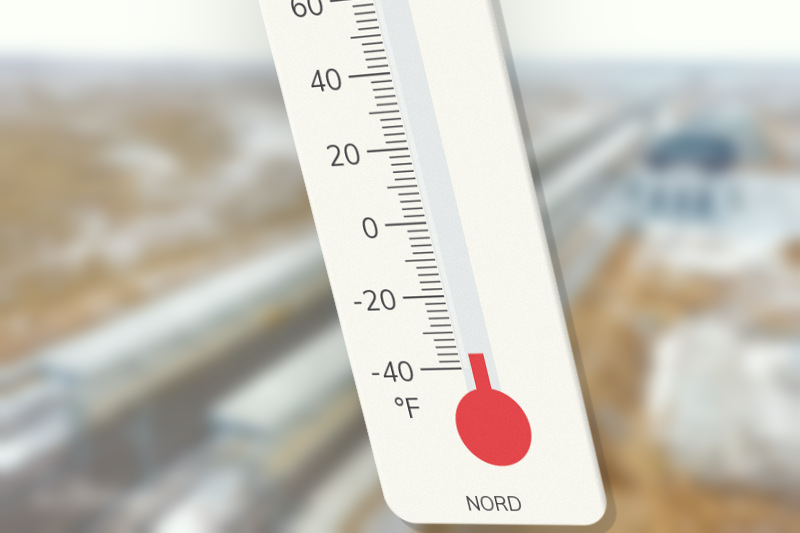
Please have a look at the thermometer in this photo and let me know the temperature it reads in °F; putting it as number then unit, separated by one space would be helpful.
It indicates -36 °F
